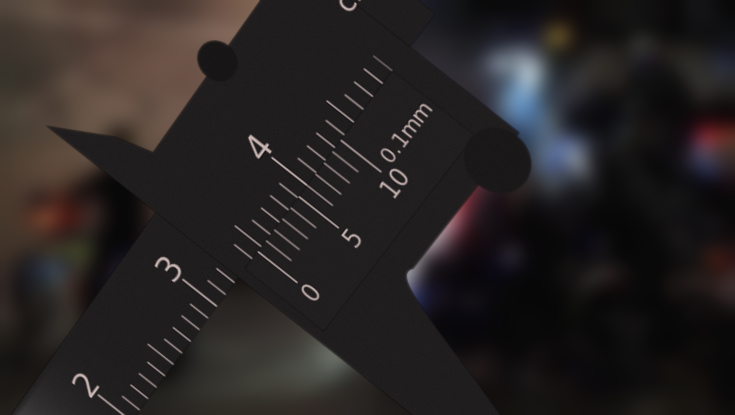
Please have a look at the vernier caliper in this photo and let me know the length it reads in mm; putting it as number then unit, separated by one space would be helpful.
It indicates 34.6 mm
